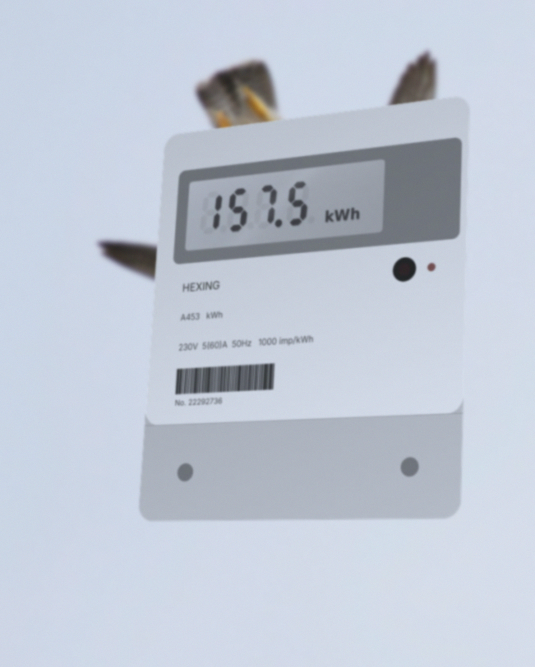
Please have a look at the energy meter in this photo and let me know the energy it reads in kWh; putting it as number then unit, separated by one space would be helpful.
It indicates 157.5 kWh
